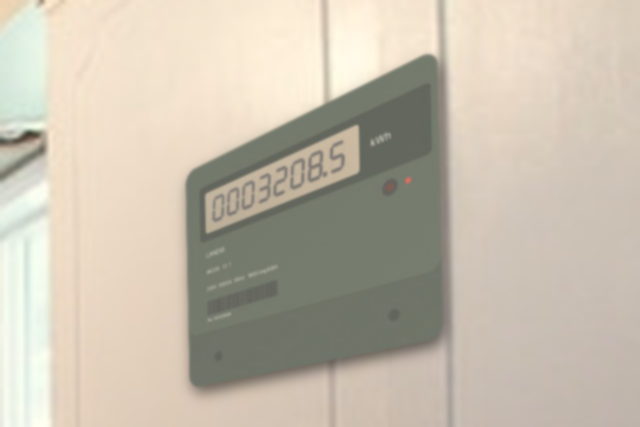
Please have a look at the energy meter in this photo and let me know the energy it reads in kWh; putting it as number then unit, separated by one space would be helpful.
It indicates 3208.5 kWh
